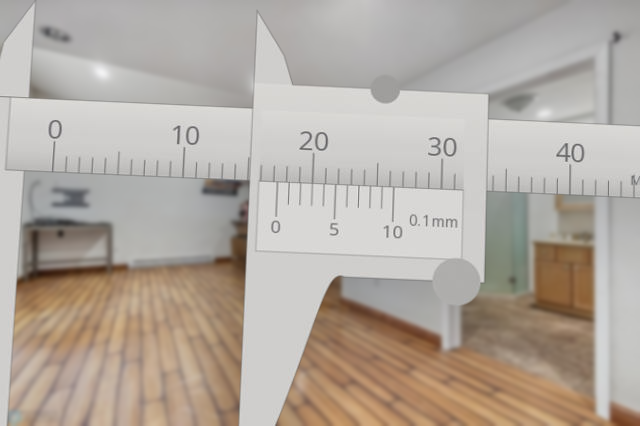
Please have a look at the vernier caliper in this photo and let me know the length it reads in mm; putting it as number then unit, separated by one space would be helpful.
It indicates 17.3 mm
